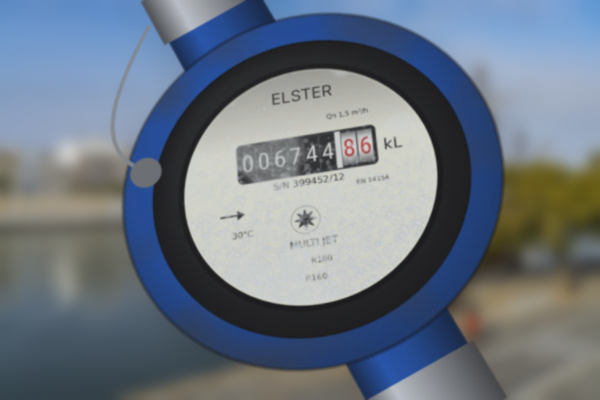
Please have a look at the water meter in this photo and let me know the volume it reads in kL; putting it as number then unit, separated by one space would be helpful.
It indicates 6744.86 kL
